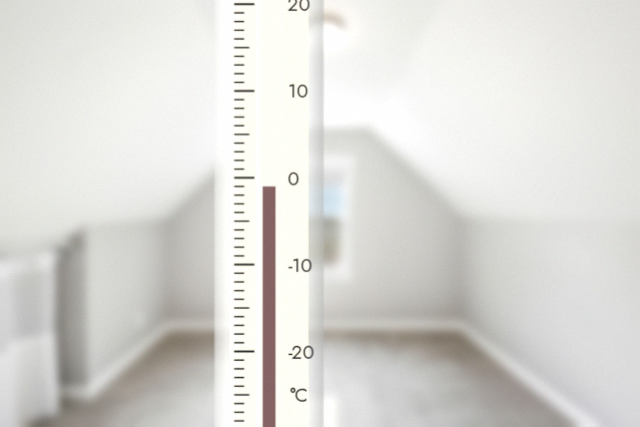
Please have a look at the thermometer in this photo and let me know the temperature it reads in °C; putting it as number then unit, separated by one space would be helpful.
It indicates -1 °C
